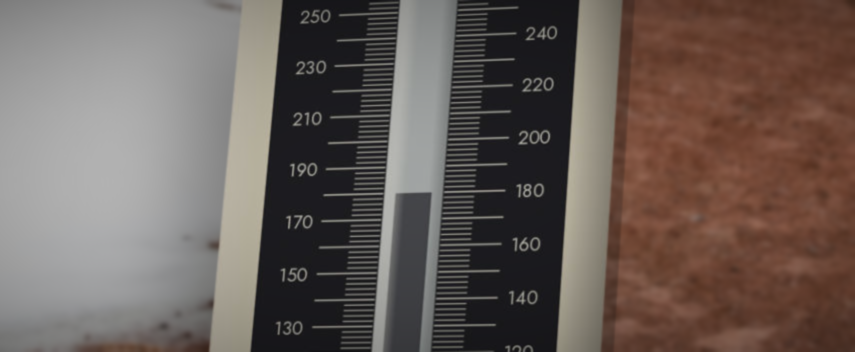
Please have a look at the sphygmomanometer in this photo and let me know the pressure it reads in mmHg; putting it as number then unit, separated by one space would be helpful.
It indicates 180 mmHg
